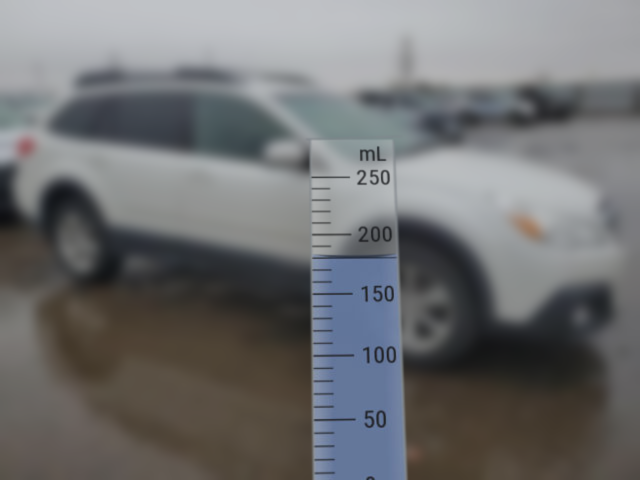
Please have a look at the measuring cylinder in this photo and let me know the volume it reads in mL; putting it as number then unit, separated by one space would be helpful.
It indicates 180 mL
